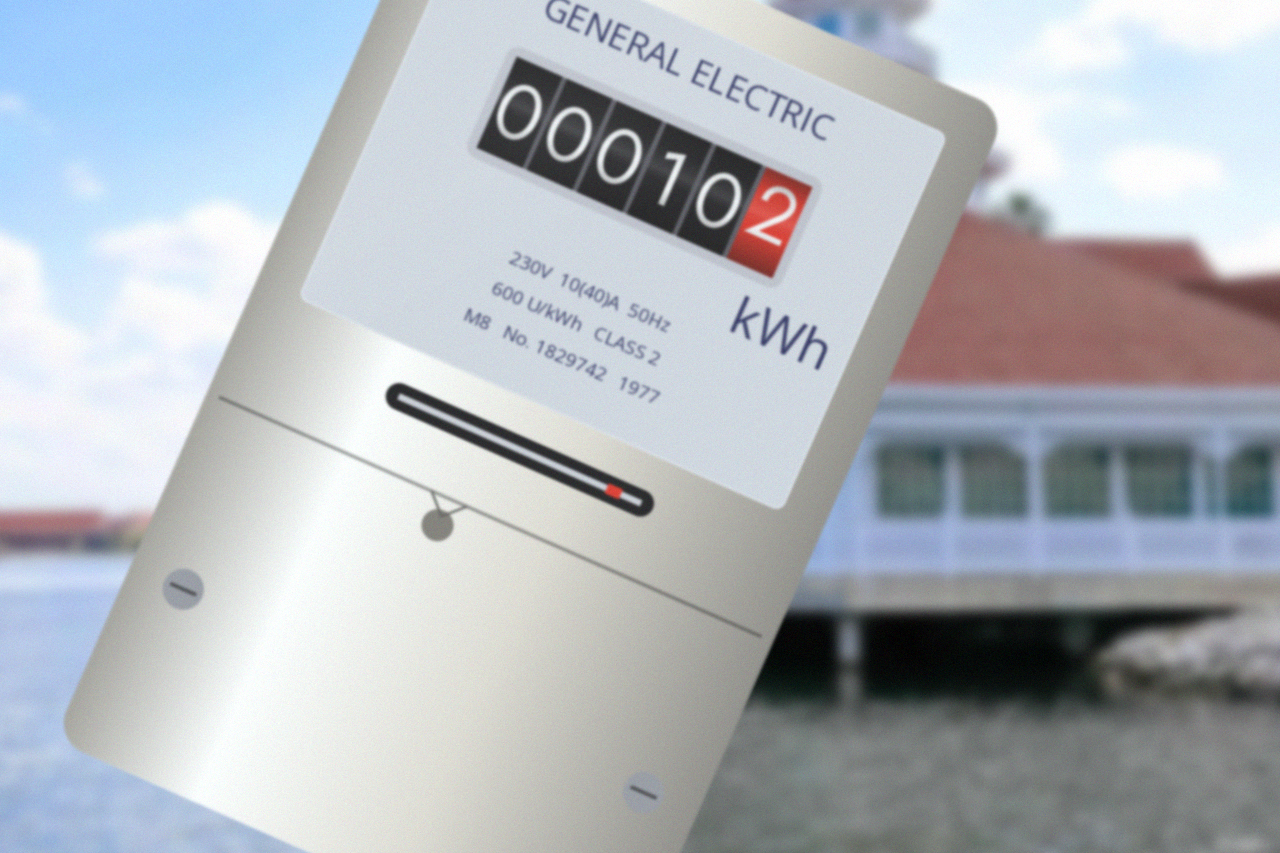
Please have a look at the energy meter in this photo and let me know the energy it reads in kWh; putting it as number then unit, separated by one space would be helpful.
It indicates 10.2 kWh
